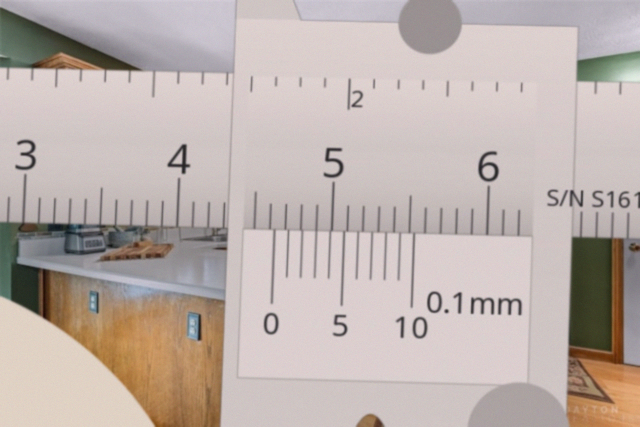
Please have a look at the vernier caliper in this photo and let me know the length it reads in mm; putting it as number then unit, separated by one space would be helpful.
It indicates 46.3 mm
